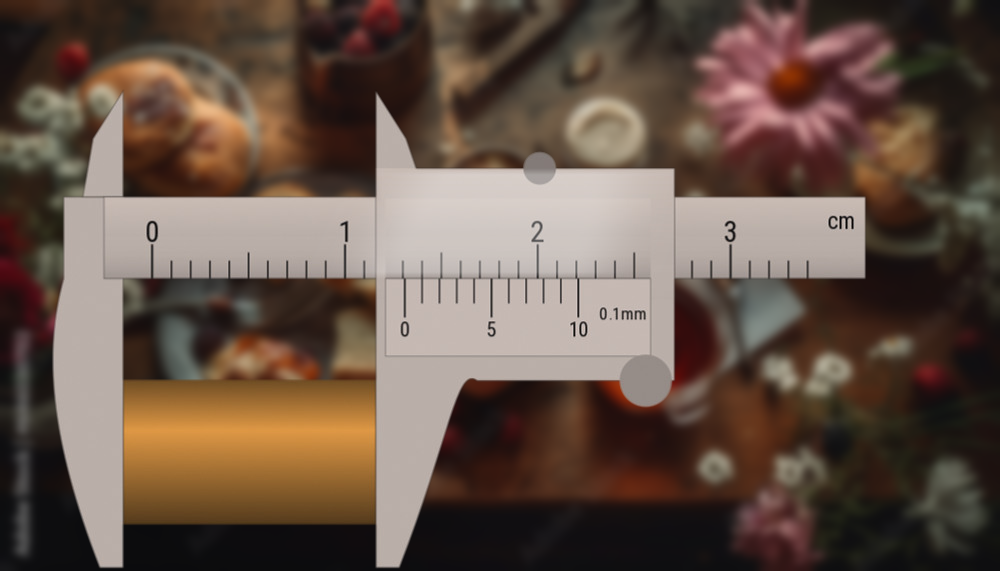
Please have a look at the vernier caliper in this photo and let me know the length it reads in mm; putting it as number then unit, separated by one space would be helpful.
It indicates 13.1 mm
